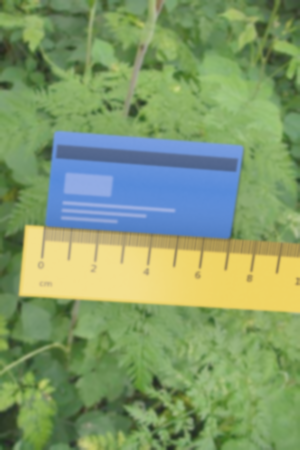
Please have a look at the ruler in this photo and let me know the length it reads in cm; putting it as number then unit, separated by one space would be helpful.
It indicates 7 cm
